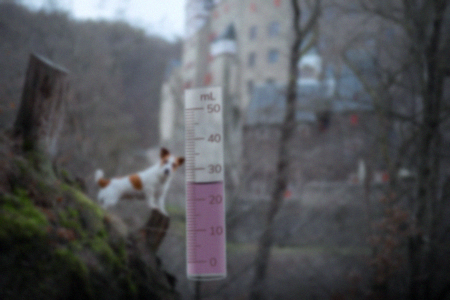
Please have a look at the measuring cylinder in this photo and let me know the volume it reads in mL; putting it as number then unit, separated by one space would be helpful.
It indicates 25 mL
